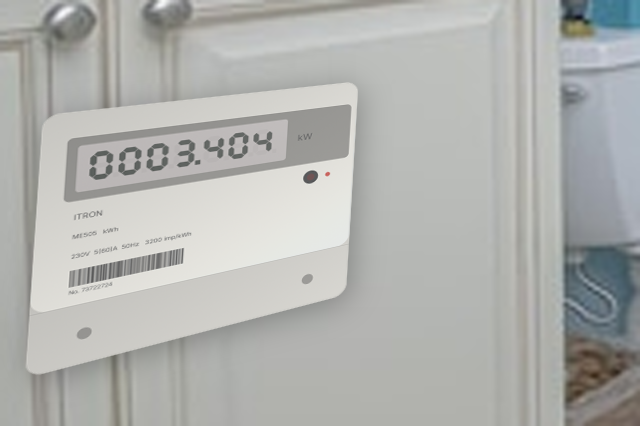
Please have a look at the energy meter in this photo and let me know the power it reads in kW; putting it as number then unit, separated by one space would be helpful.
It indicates 3.404 kW
